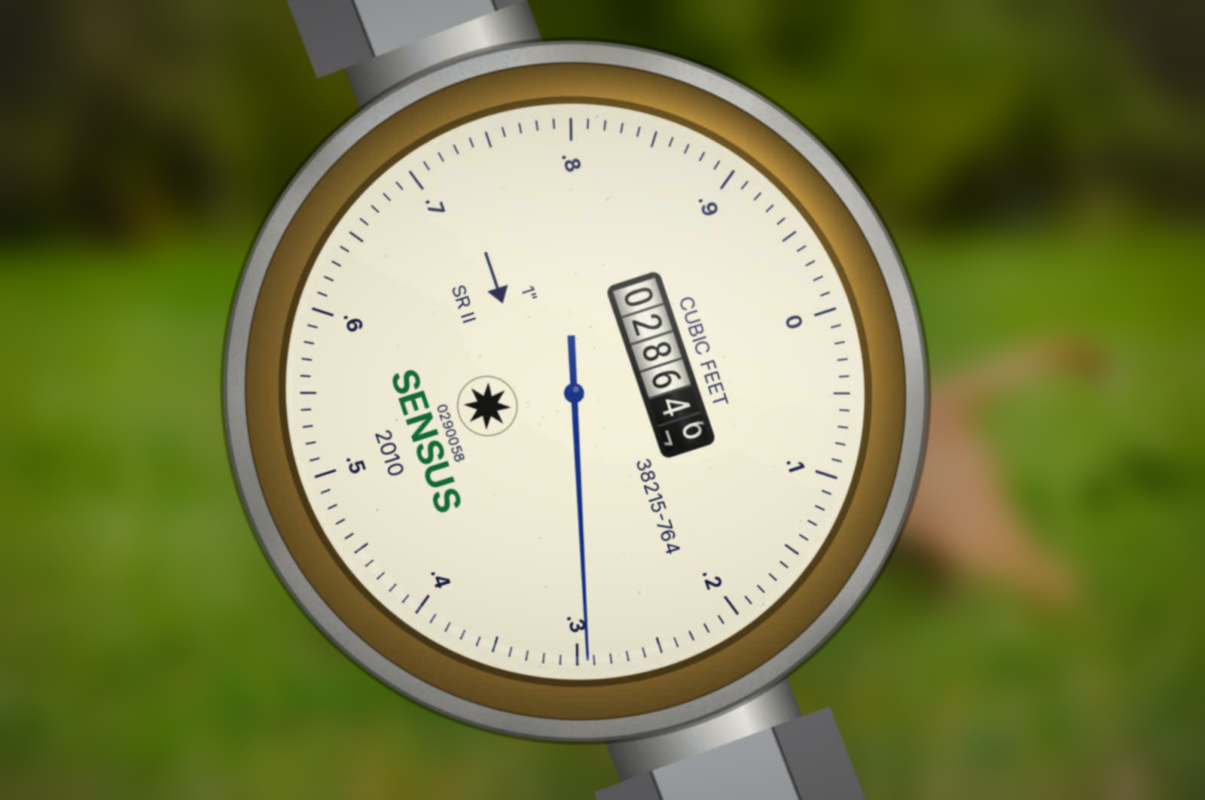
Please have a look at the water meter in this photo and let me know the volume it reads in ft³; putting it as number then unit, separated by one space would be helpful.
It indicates 28646.29 ft³
